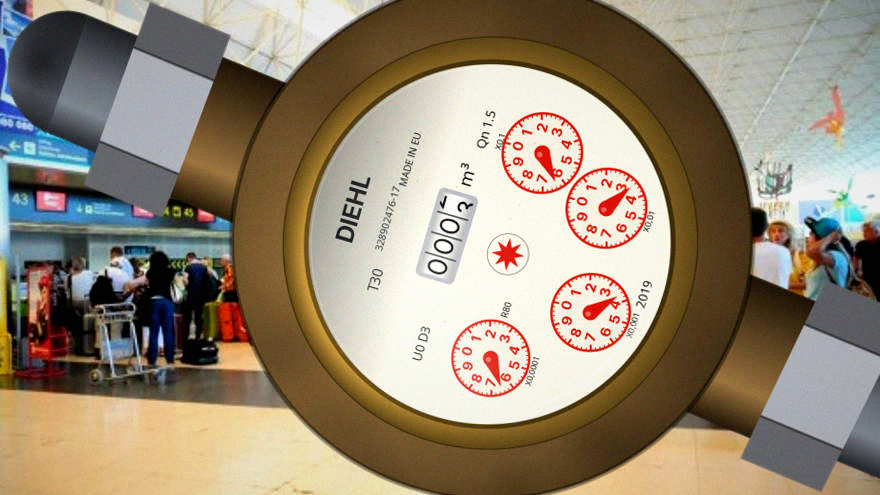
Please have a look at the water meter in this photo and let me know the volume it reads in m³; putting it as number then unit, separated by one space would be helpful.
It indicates 2.6336 m³
